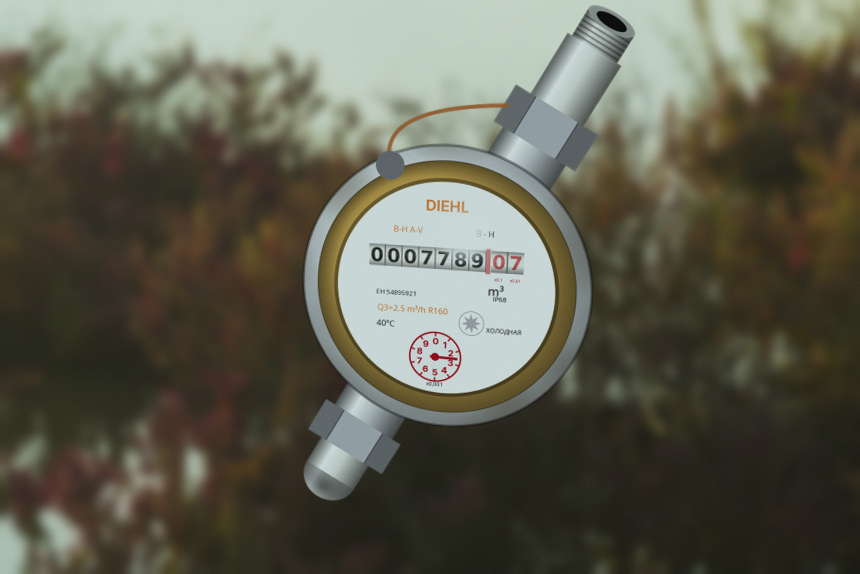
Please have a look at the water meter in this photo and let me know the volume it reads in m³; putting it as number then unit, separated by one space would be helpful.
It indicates 7789.072 m³
